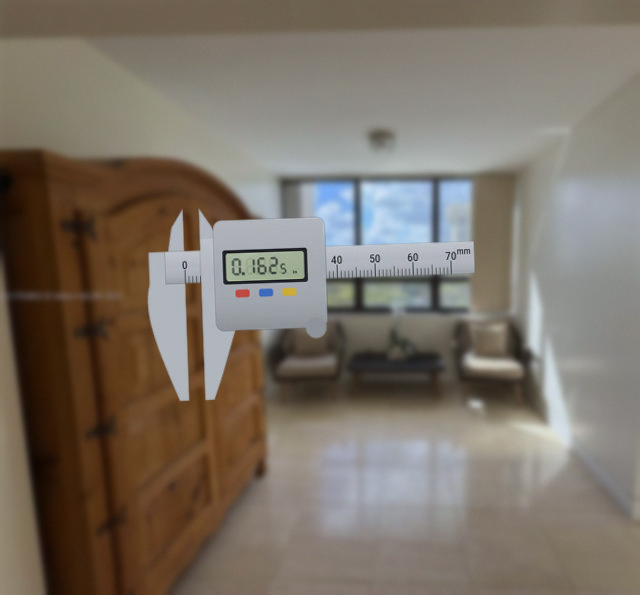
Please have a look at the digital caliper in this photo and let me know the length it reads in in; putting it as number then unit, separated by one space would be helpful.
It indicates 0.1625 in
